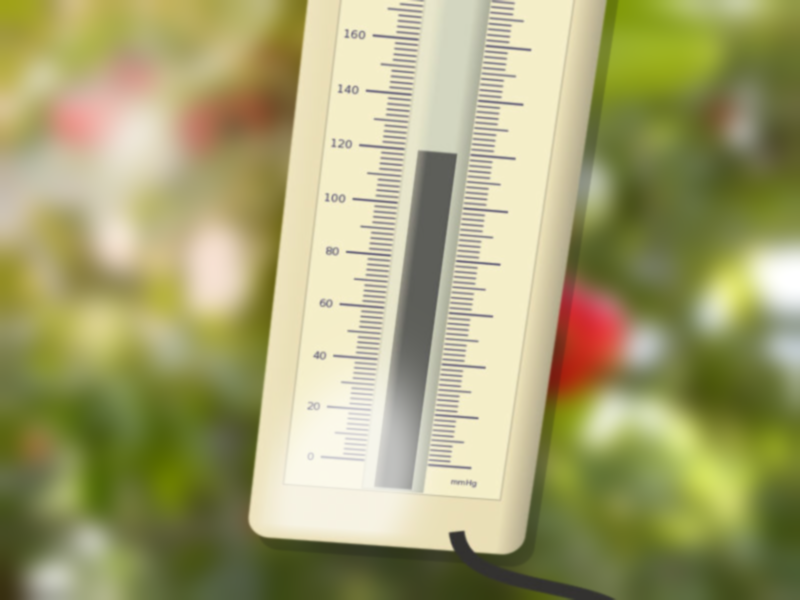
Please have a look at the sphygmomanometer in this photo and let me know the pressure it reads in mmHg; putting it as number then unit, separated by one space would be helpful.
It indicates 120 mmHg
